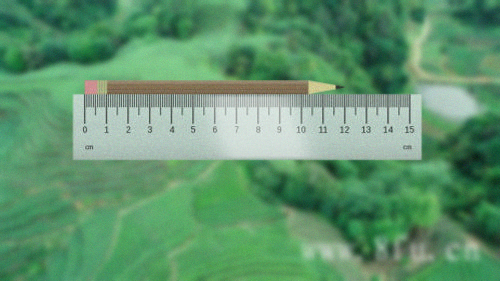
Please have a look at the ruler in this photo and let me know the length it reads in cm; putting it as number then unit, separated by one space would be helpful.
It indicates 12 cm
